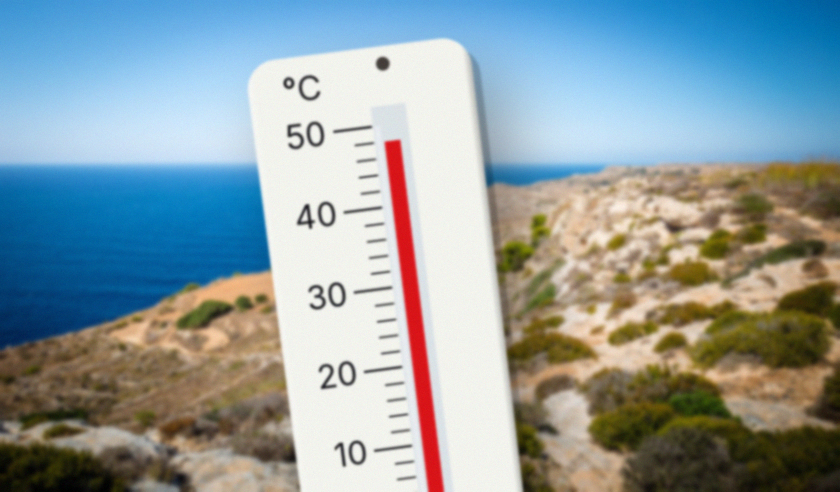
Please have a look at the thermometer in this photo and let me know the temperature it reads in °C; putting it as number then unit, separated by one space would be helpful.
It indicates 48 °C
